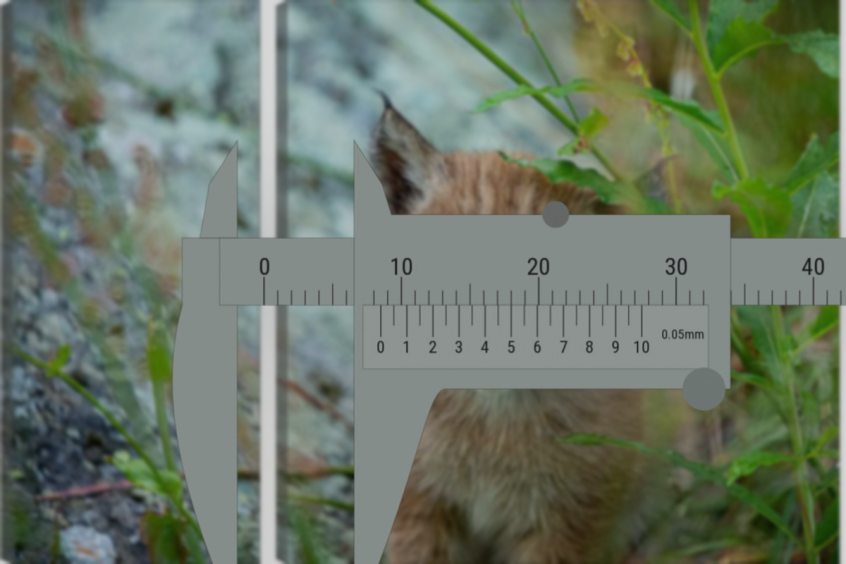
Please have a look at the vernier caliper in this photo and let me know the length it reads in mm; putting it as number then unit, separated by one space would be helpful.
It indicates 8.5 mm
